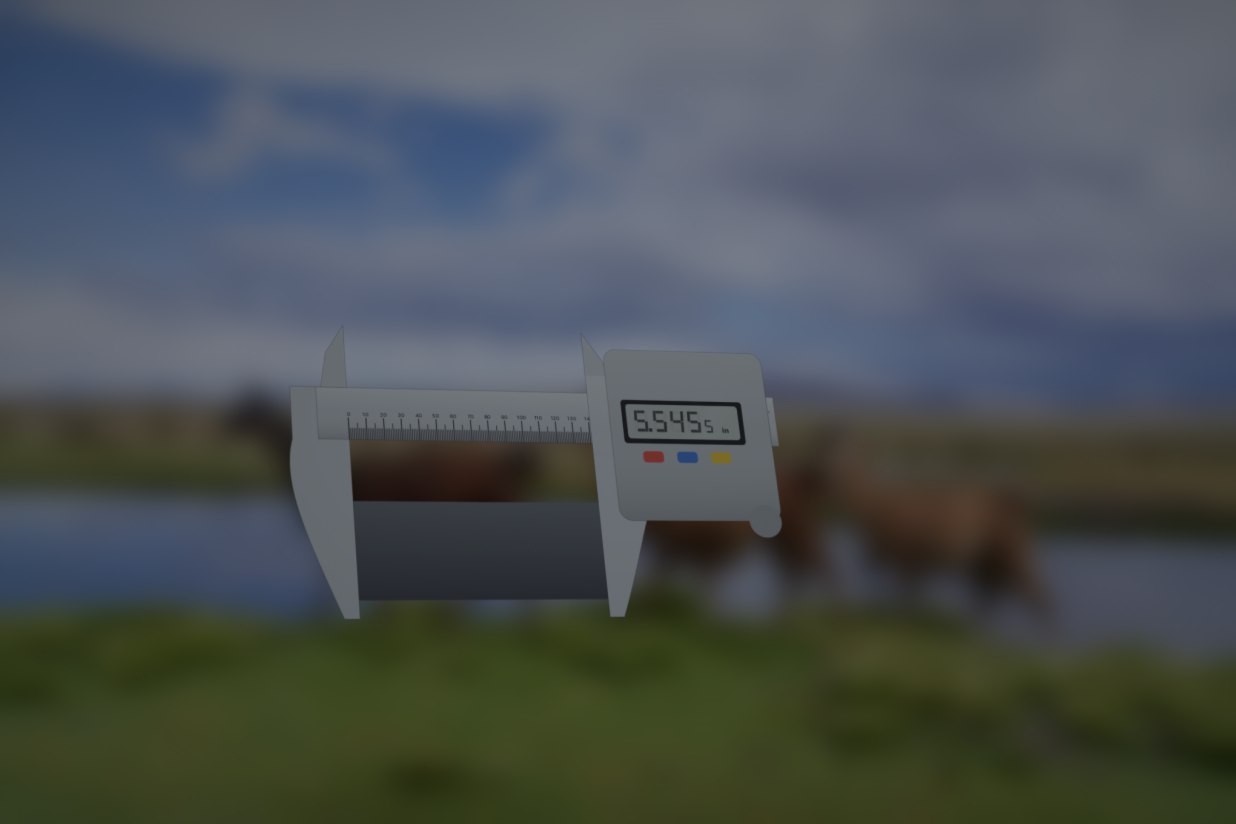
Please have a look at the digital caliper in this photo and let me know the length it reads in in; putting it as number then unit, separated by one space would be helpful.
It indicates 5.5455 in
